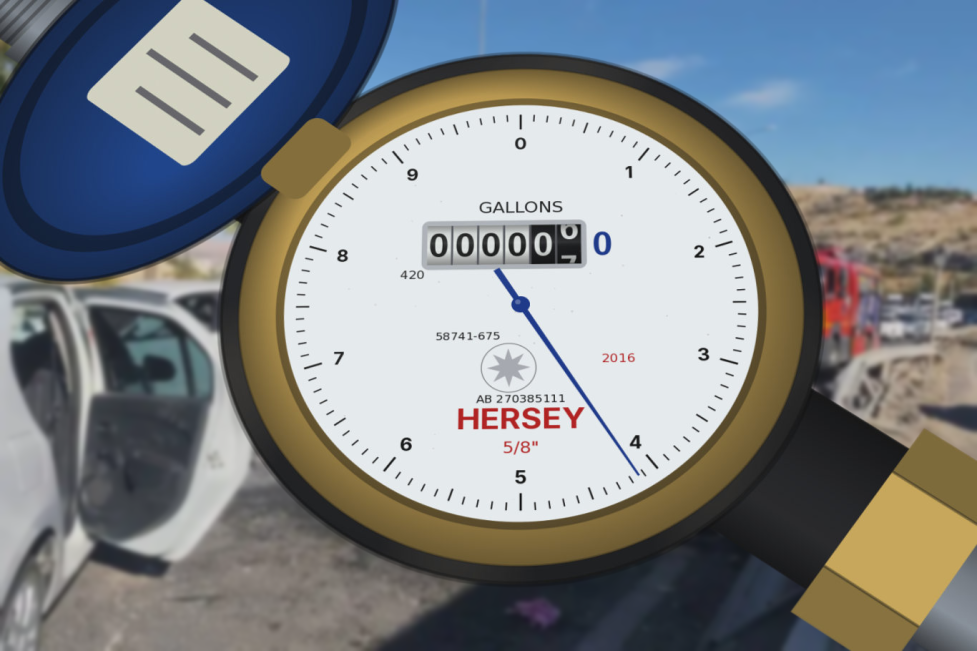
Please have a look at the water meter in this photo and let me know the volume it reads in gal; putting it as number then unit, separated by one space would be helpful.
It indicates 64.1 gal
